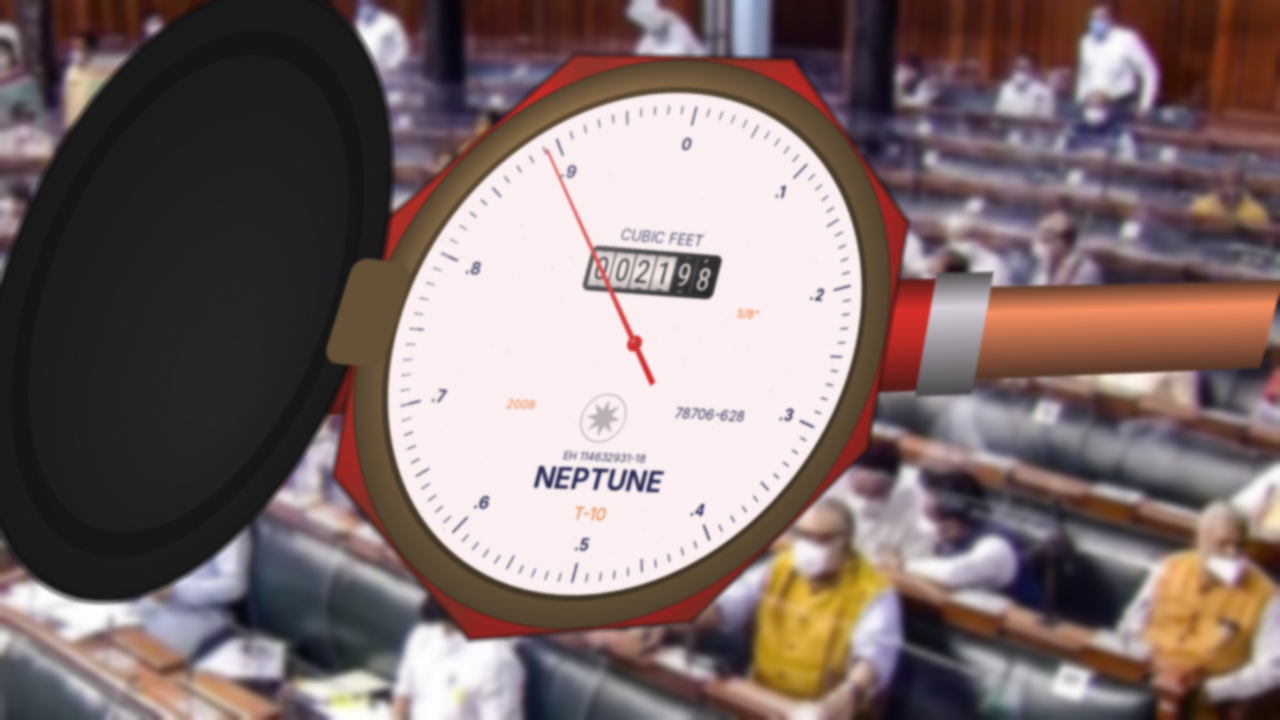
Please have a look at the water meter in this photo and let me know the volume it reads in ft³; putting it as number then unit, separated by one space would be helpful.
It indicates 2197.89 ft³
